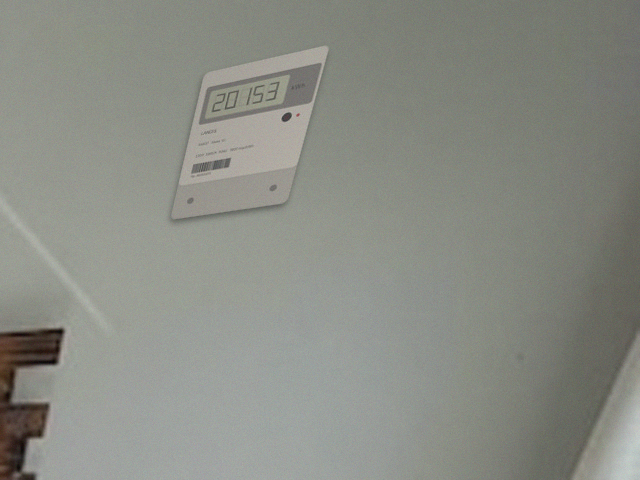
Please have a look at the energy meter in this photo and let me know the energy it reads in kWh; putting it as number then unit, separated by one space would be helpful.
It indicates 20153 kWh
